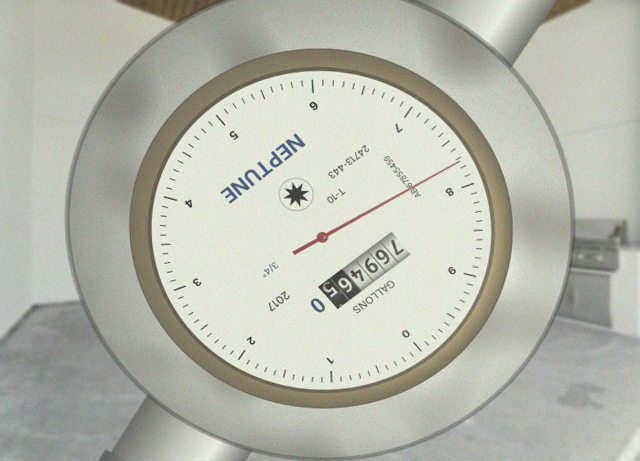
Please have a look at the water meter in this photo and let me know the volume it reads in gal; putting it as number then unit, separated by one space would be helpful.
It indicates 7694647.7 gal
